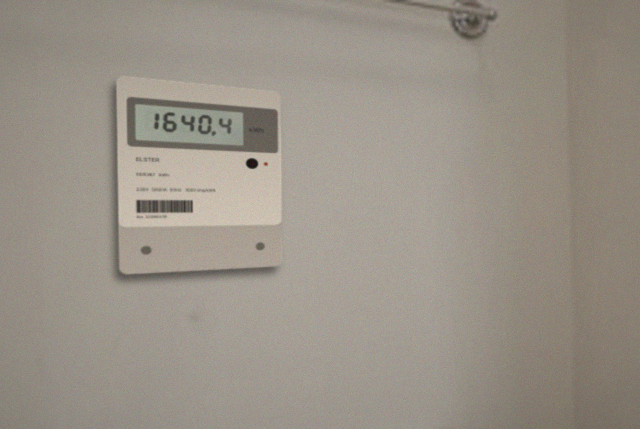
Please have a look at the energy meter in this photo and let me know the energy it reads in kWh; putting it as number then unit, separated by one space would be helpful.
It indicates 1640.4 kWh
